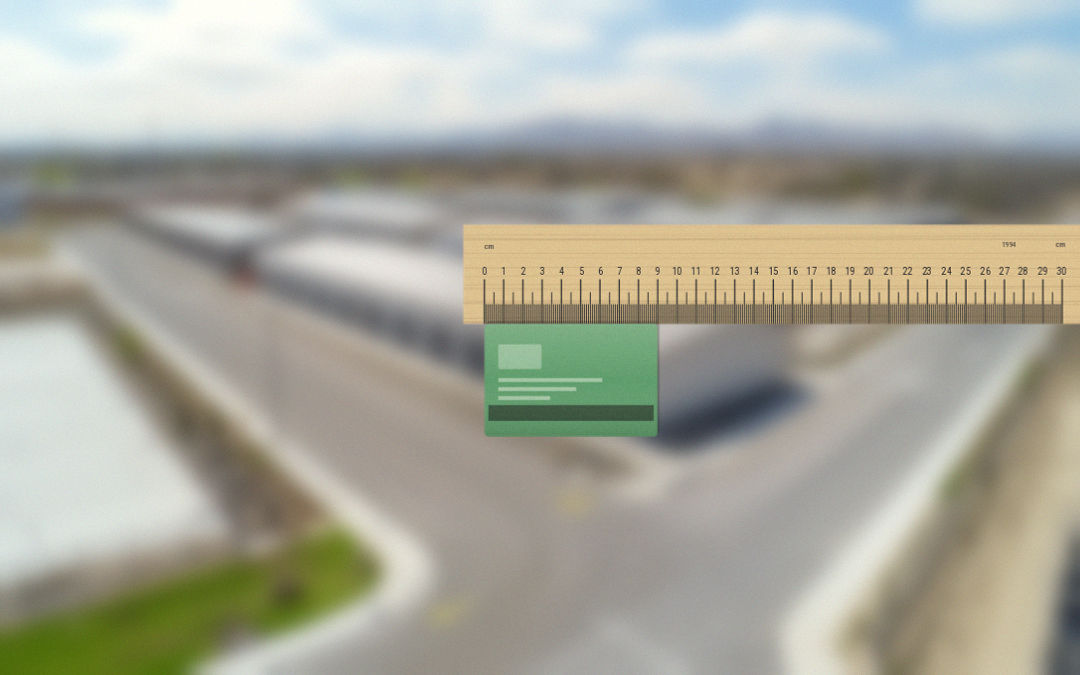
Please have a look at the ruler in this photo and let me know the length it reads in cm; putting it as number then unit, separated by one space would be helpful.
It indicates 9 cm
